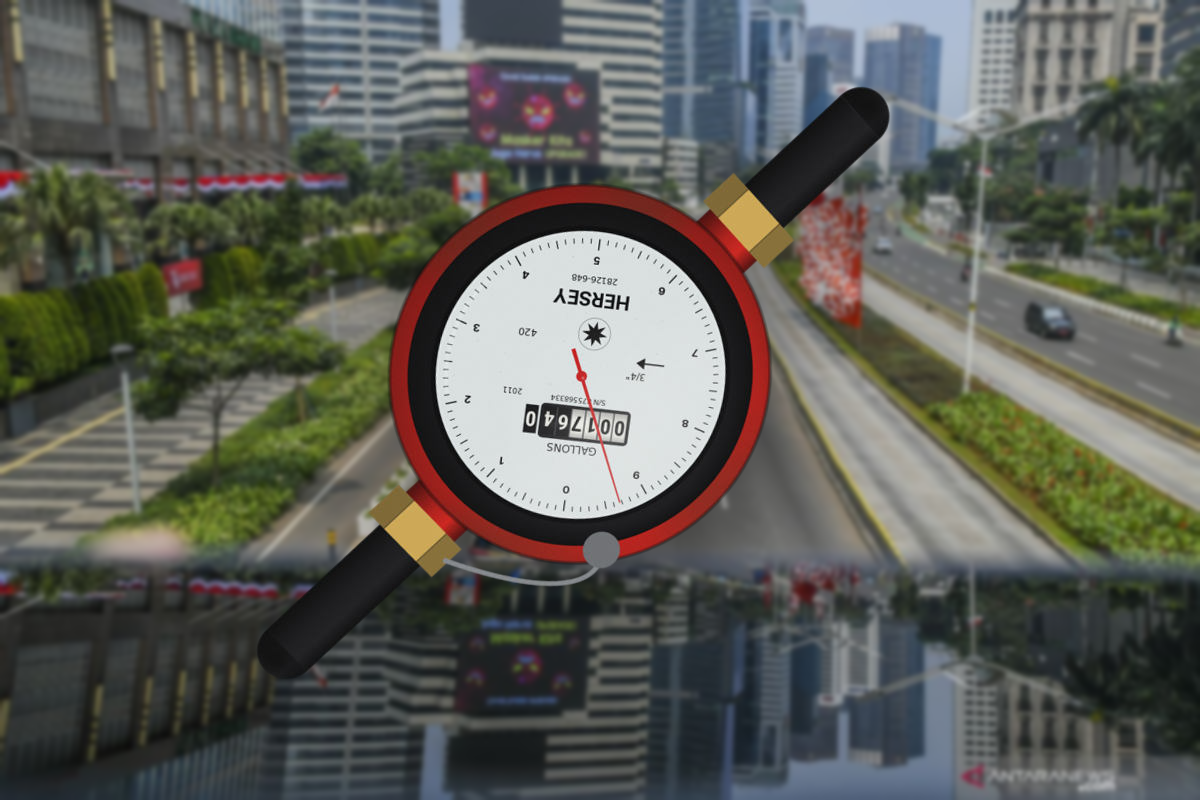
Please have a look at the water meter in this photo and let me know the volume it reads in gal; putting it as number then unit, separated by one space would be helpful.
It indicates 17639.3 gal
